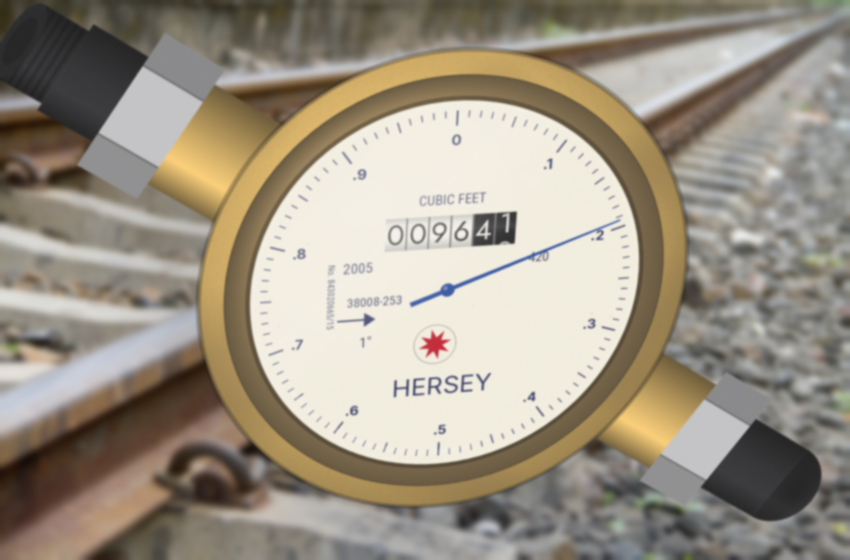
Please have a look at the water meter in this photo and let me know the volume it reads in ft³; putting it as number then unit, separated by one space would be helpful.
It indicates 9641.19 ft³
